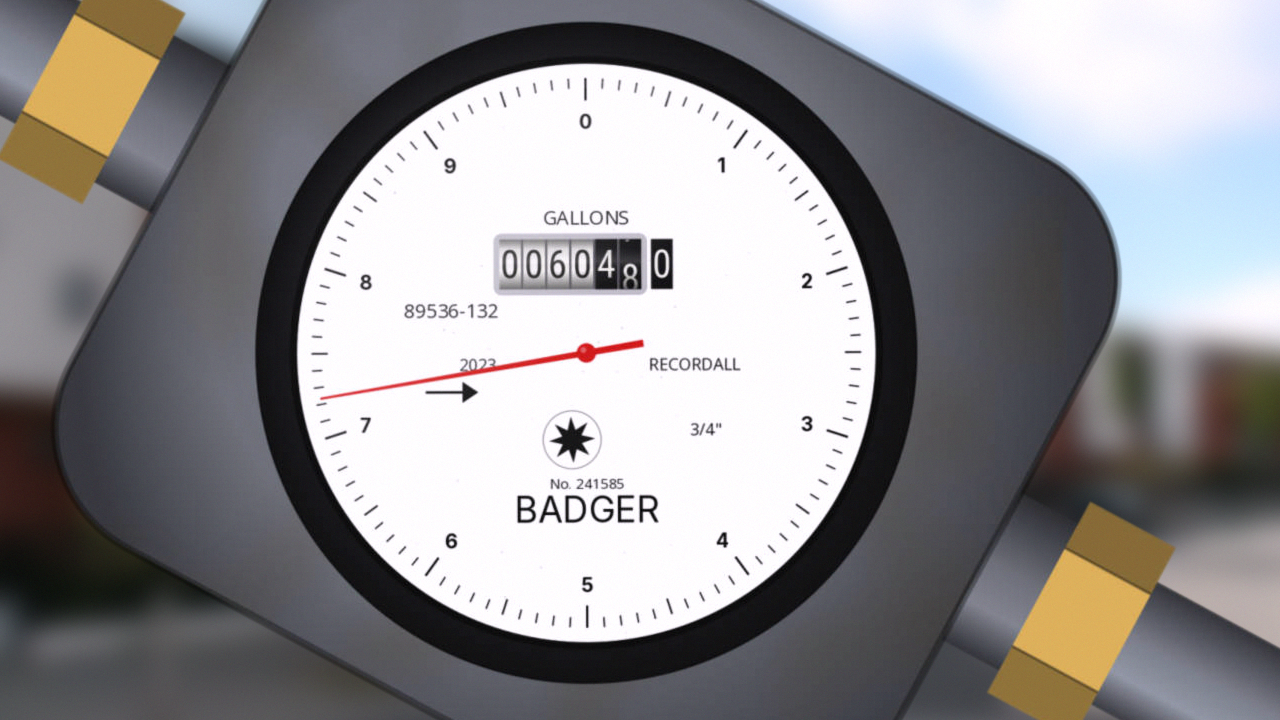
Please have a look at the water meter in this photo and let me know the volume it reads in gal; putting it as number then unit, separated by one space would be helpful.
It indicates 60477.2 gal
